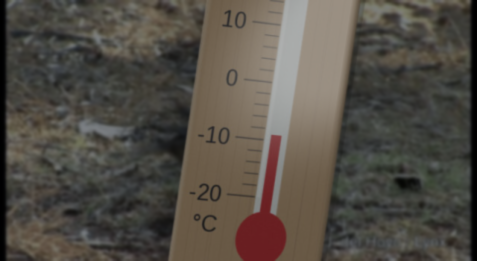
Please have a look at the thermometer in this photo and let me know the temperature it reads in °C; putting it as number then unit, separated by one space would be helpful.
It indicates -9 °C
